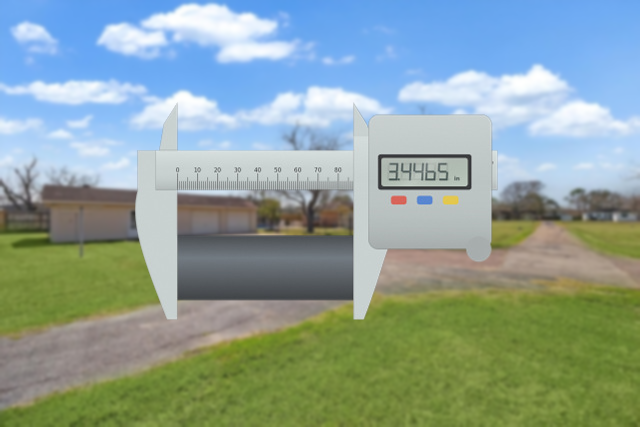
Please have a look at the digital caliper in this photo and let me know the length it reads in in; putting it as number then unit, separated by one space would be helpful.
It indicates 3.4465 in
